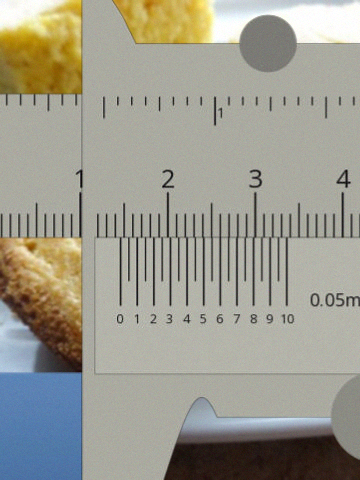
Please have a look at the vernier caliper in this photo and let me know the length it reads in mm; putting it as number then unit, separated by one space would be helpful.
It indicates 14.6 mm
